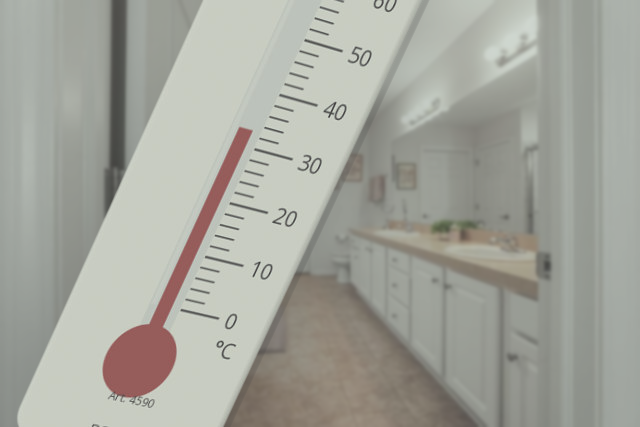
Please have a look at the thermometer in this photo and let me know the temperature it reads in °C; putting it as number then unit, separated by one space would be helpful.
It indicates 33 °C
